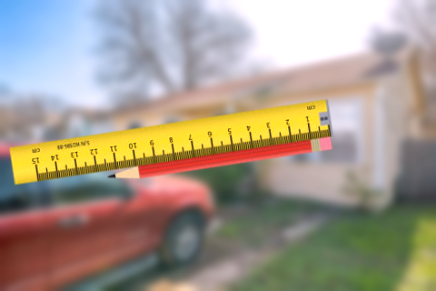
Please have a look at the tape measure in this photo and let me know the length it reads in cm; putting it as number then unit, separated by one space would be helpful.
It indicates 11.5 cm
